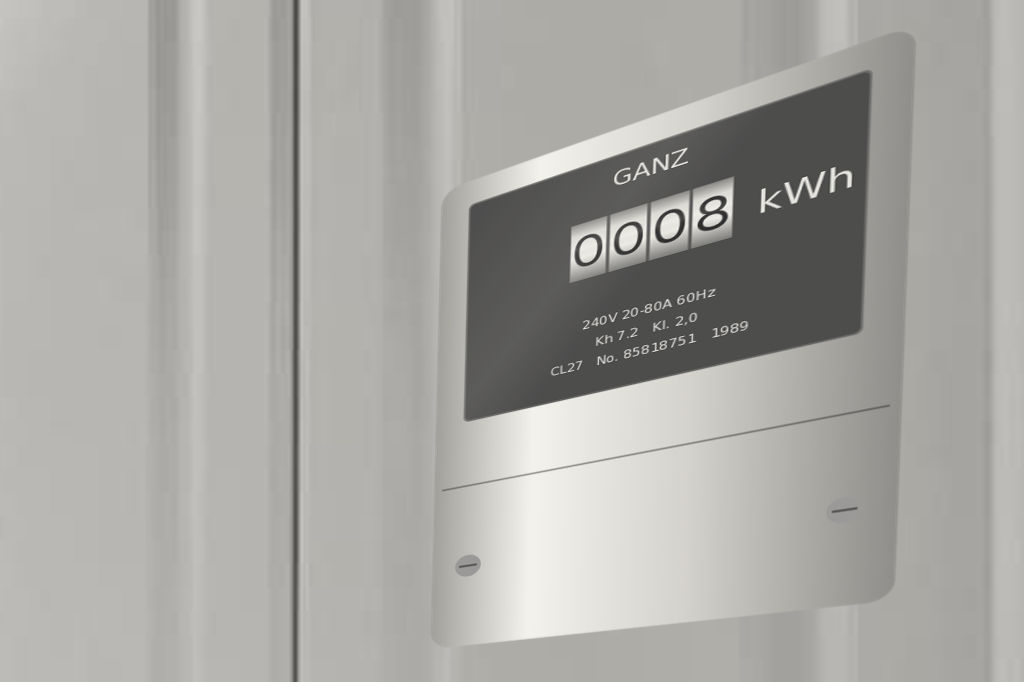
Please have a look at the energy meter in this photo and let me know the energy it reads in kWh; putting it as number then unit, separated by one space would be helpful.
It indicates 8 kWh
